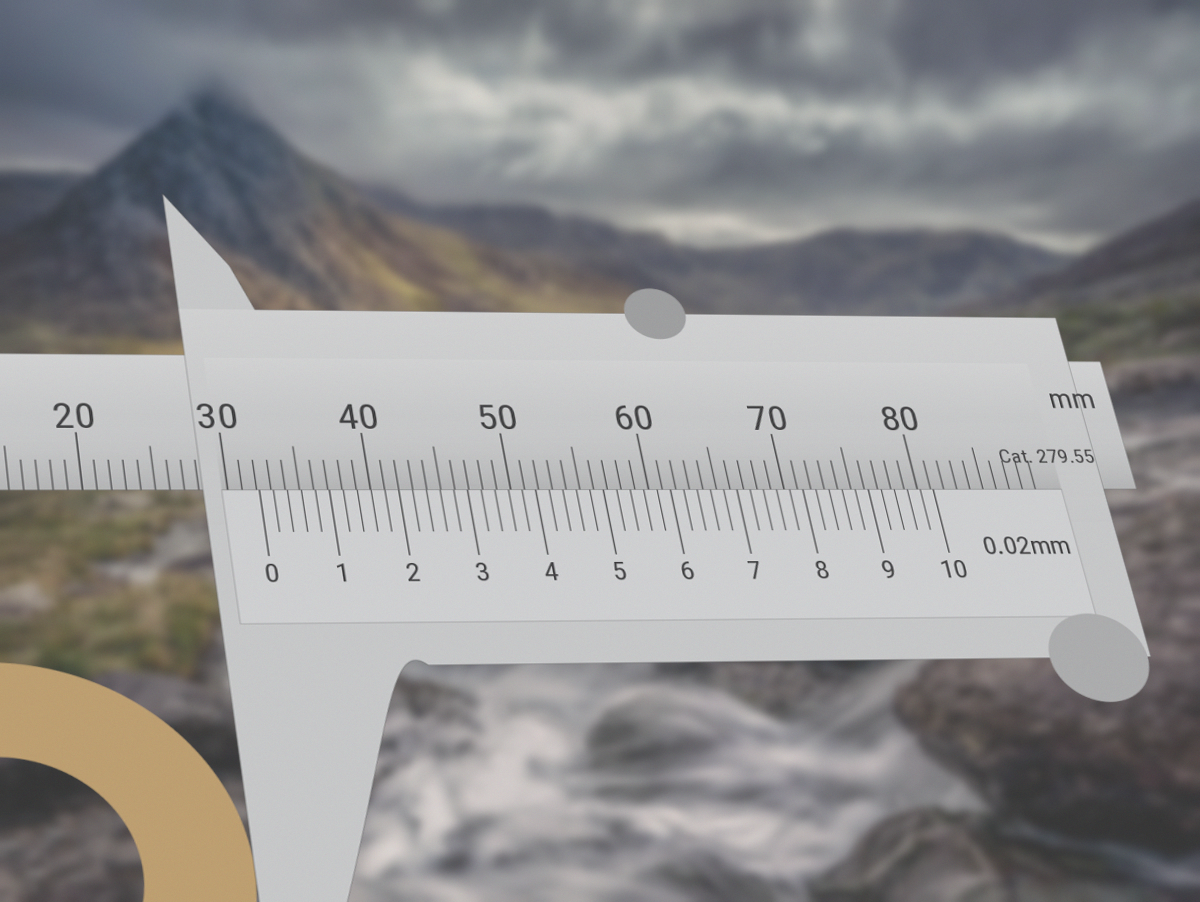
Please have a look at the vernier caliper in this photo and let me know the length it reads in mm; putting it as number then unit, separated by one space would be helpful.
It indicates 32.2 mm
